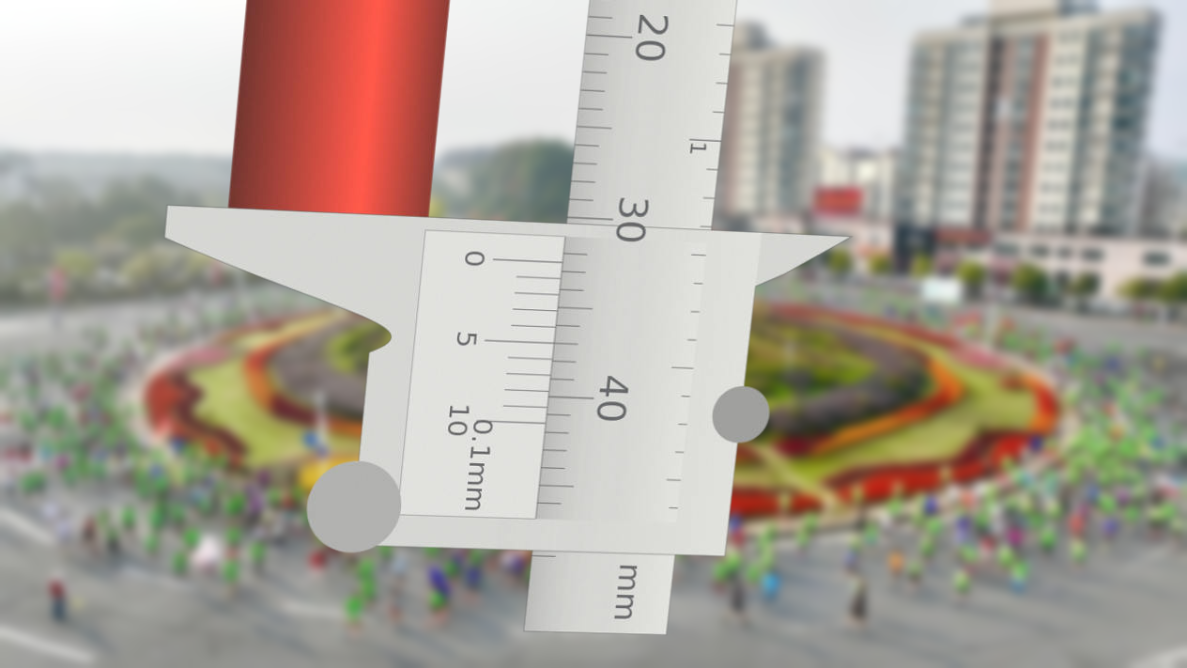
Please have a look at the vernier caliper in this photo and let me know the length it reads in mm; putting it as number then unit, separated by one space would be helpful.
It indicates 32.5 mm
